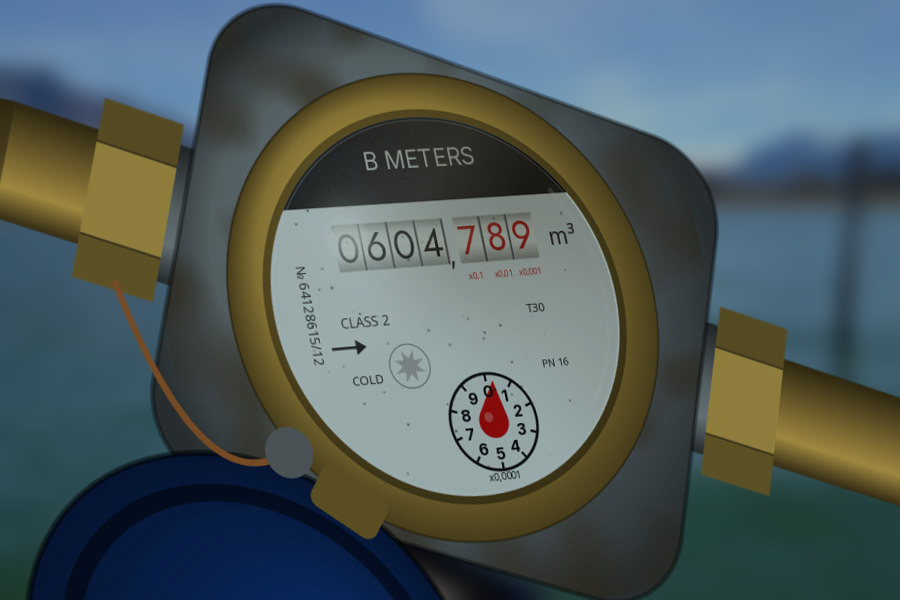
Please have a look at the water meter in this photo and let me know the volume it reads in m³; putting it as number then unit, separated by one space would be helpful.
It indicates 604.7890 m³
